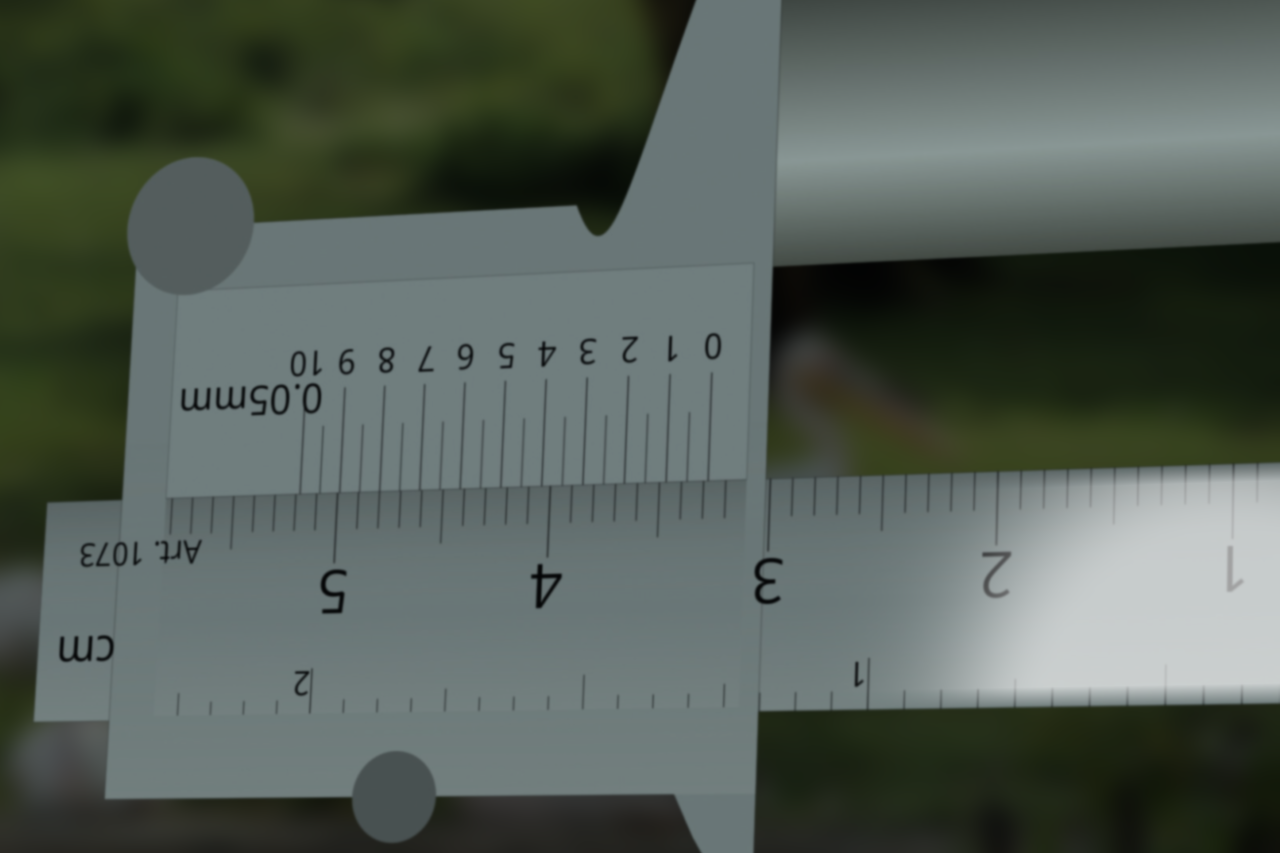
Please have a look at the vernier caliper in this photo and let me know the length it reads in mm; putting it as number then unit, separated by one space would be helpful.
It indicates 32.8 mm
